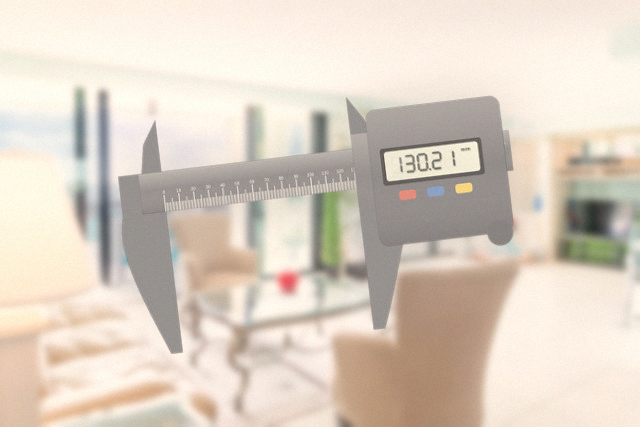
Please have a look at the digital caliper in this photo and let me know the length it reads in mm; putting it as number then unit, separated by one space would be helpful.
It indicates 130.21 mm
